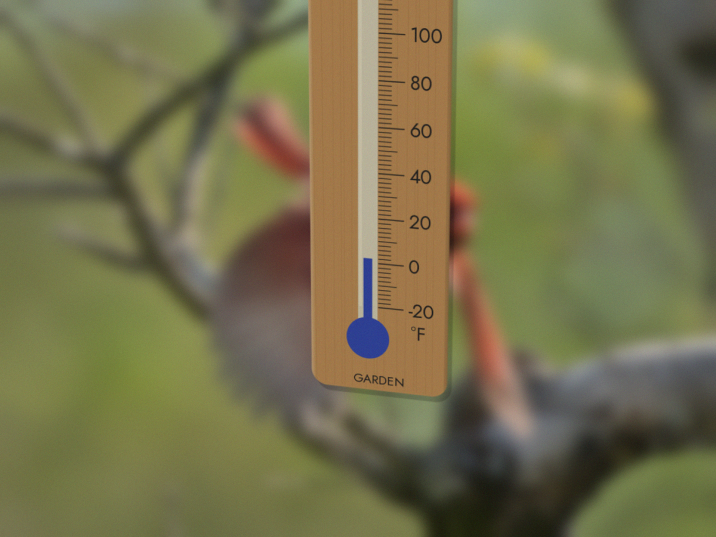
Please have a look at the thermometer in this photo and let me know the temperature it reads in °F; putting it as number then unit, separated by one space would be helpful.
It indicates 2 °F
